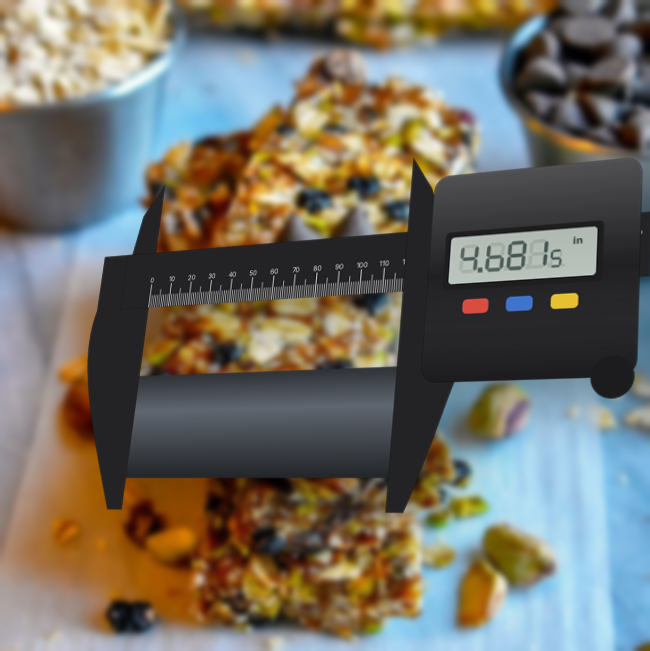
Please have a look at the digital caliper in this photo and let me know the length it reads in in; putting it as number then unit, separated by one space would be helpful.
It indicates 4.6815 in
